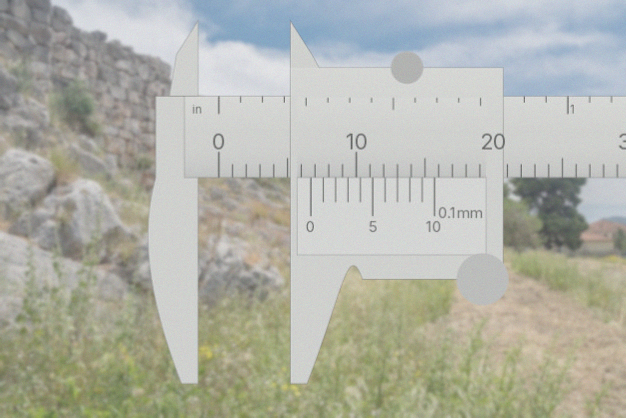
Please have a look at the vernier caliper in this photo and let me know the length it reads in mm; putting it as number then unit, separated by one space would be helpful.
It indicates 6.7 mm
